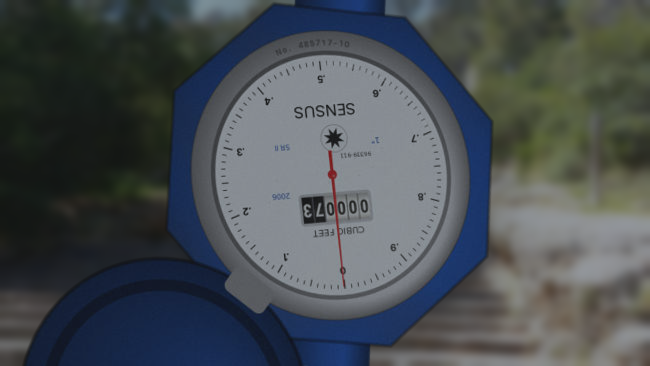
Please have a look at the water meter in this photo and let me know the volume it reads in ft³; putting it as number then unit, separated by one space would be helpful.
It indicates 73.00 ft³
